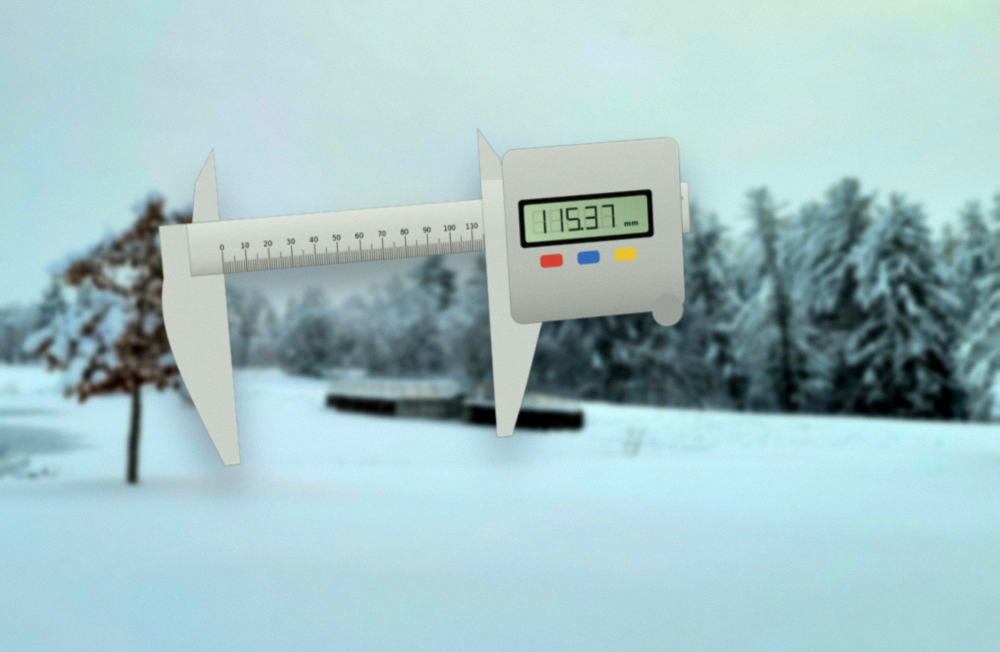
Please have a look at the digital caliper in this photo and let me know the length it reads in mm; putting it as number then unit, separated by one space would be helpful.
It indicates 115.37 mm
